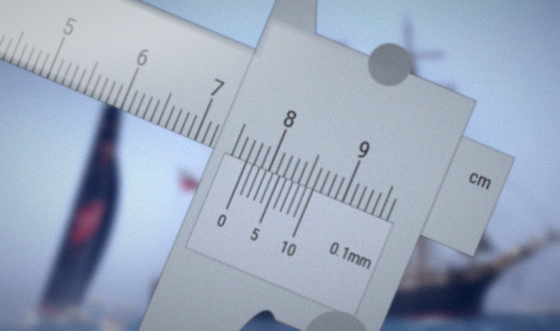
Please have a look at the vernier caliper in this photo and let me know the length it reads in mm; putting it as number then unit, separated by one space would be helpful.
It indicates 77.0 mm
